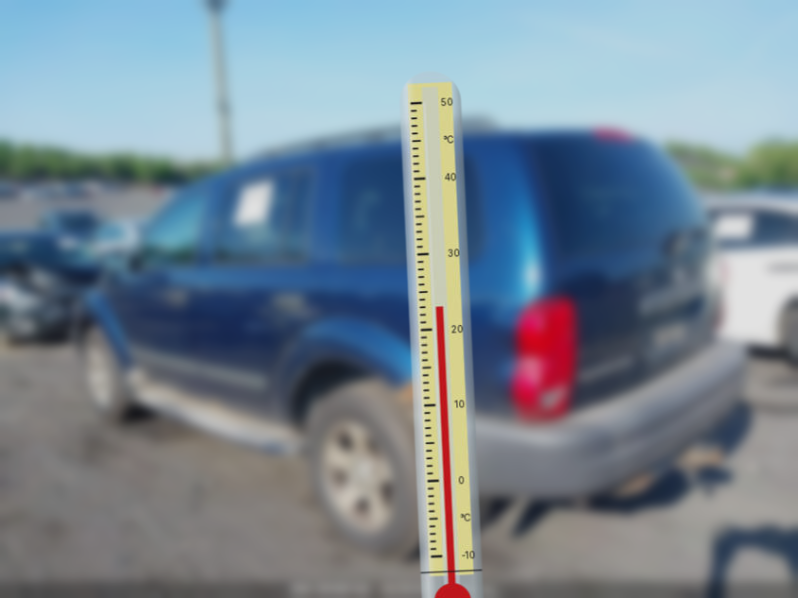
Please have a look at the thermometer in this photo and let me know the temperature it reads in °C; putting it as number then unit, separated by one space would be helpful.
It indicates 23 °C
